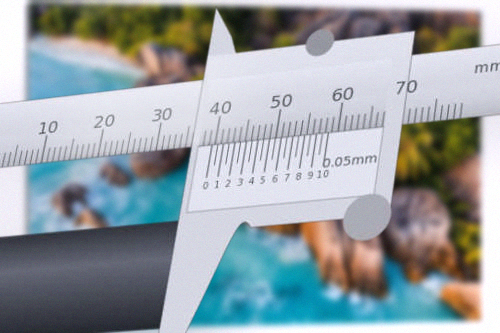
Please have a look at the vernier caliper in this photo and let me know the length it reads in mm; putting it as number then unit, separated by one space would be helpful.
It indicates 39.5 mm
